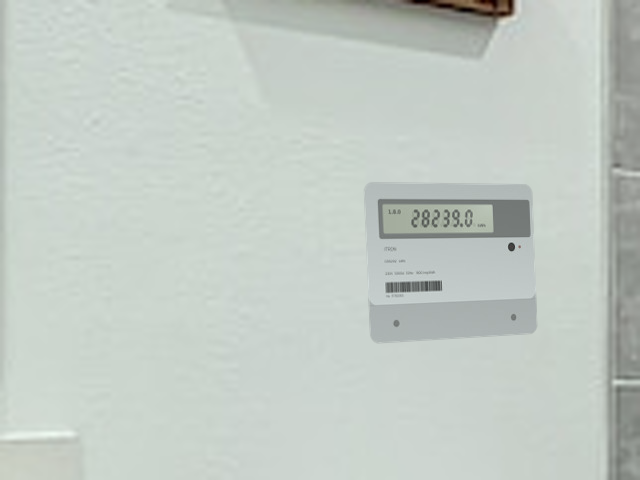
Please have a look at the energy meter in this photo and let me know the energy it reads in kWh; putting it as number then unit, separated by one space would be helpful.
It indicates 28239.0 kWh
